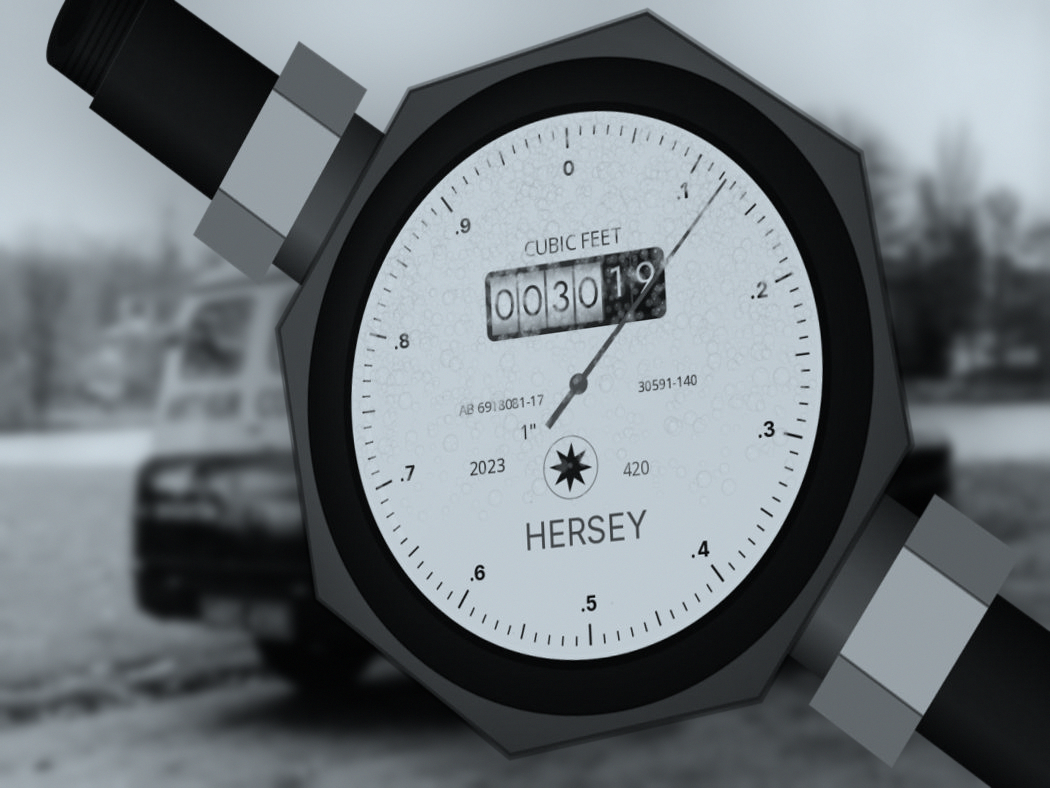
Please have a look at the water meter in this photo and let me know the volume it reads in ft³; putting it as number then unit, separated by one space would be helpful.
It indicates 3019.12 ft³
